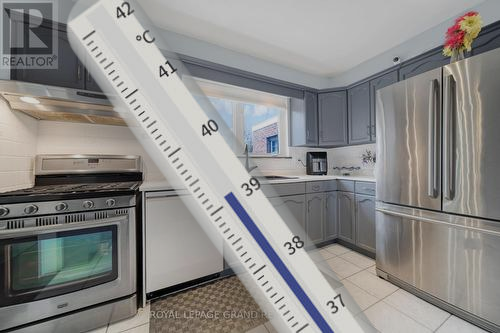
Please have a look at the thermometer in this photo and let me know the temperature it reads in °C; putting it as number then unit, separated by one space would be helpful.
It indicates 39.1 °C
